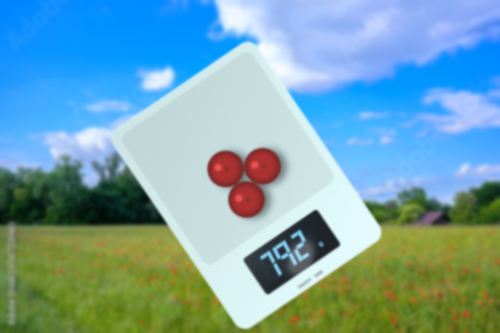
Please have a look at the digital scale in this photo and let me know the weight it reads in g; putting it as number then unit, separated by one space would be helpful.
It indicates 792 g
